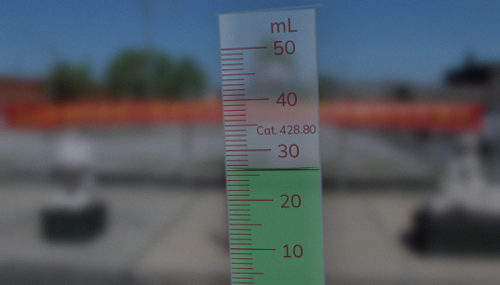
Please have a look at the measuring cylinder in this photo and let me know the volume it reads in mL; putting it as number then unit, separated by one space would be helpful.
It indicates 26 mL
